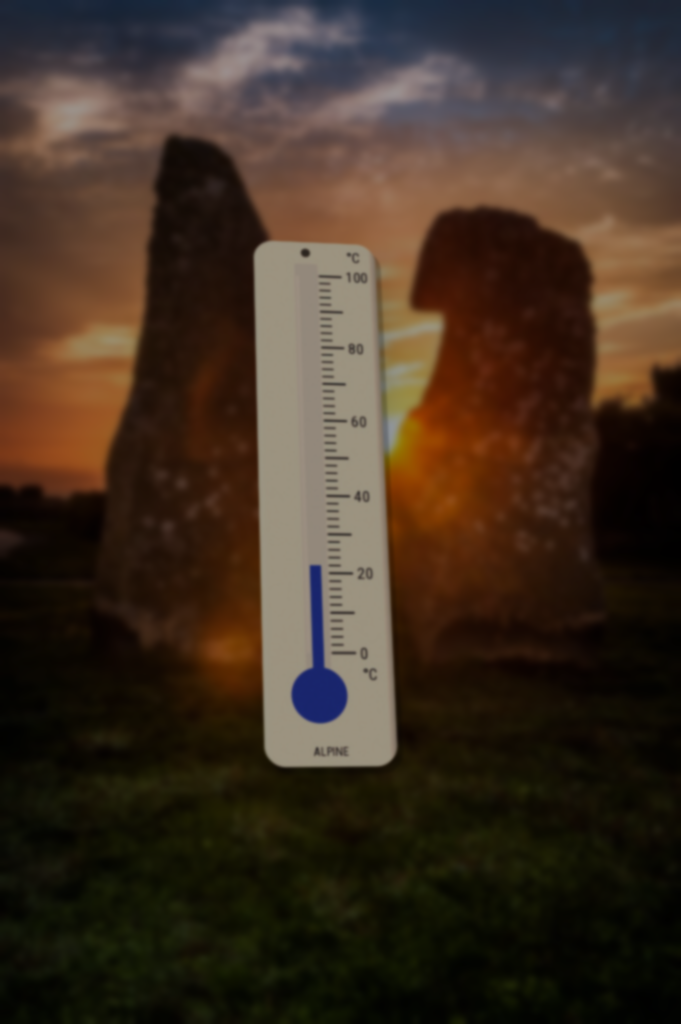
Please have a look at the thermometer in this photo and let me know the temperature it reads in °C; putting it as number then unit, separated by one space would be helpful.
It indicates 22 °C
